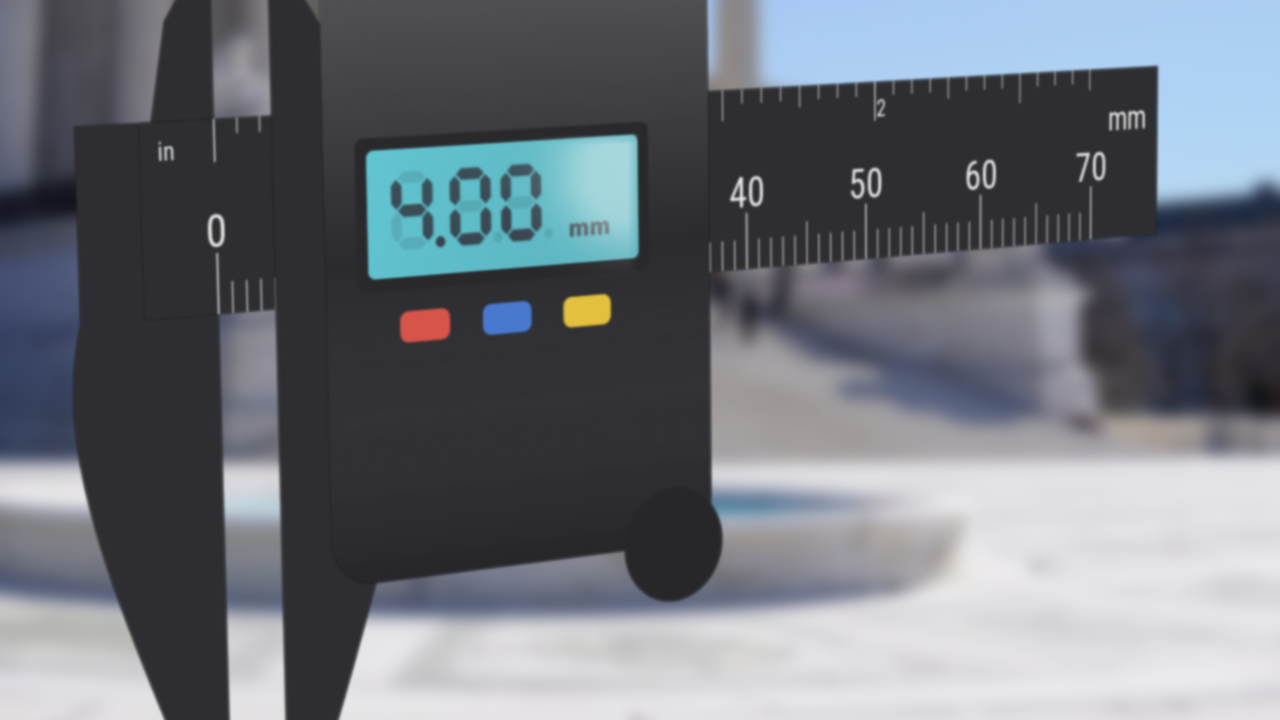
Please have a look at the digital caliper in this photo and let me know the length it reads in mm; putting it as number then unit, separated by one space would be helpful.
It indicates 4.00 mm
